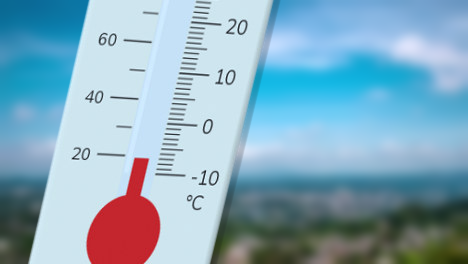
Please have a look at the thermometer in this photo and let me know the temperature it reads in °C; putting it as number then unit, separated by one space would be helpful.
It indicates -7 °C
